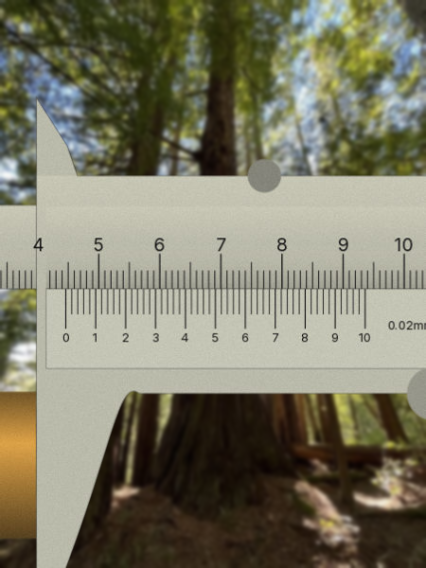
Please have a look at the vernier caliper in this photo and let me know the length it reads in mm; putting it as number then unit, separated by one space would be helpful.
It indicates 44.6 mm
